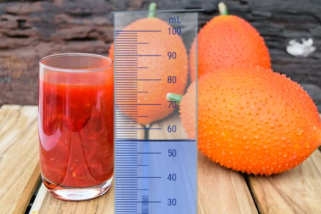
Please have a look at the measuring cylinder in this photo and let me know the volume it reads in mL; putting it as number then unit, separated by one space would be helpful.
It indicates 55 mL
